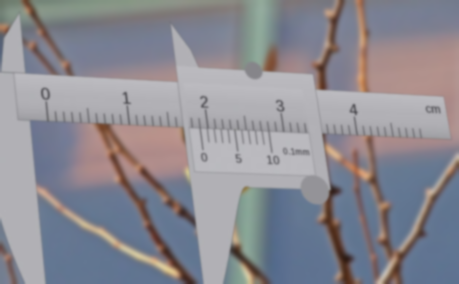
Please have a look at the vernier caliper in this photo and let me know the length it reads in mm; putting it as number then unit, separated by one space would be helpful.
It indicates 19.0 mm
